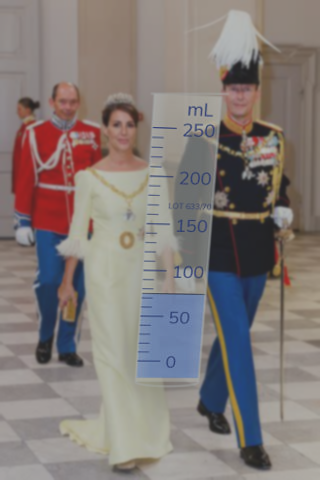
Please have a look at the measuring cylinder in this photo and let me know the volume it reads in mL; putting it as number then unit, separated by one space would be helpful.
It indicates 75 mL
